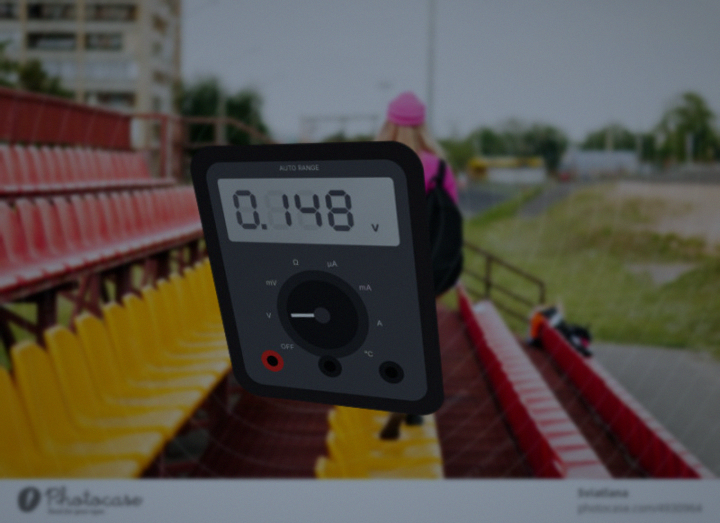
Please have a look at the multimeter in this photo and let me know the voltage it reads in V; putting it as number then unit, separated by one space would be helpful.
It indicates 0.148 V
